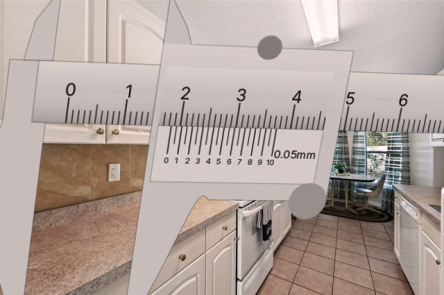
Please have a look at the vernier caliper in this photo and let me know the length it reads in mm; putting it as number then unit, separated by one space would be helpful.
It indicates 18.4 mm
